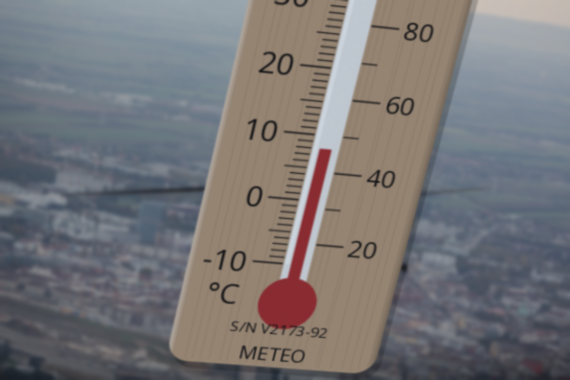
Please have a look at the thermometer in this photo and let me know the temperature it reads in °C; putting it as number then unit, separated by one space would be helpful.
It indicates 8 °C
